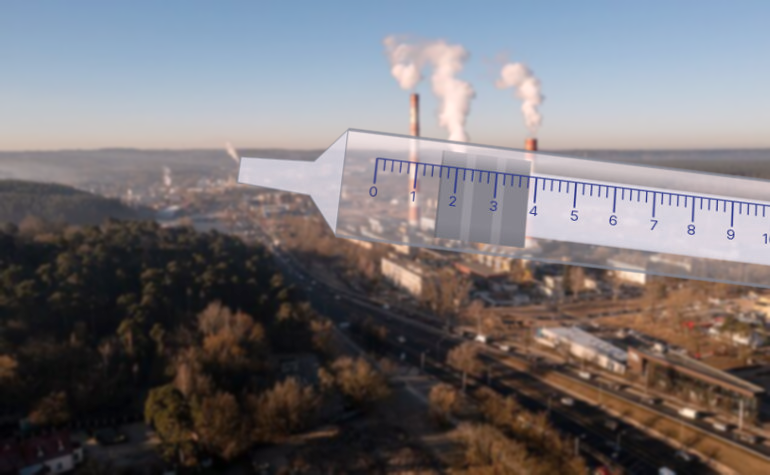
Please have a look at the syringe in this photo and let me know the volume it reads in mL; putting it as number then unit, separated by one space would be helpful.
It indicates 1.6 mL
